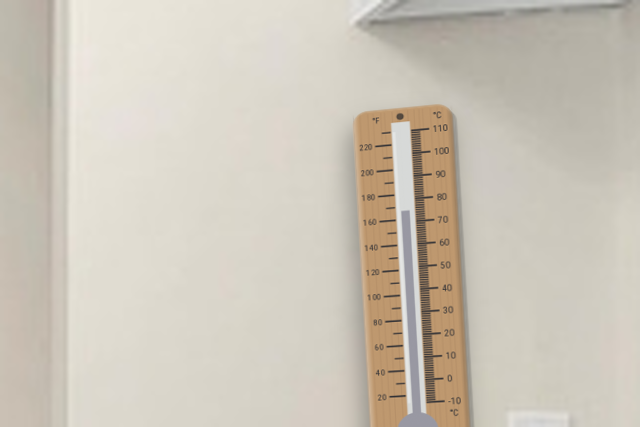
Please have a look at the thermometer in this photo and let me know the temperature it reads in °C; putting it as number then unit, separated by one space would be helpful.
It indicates 75 °C
